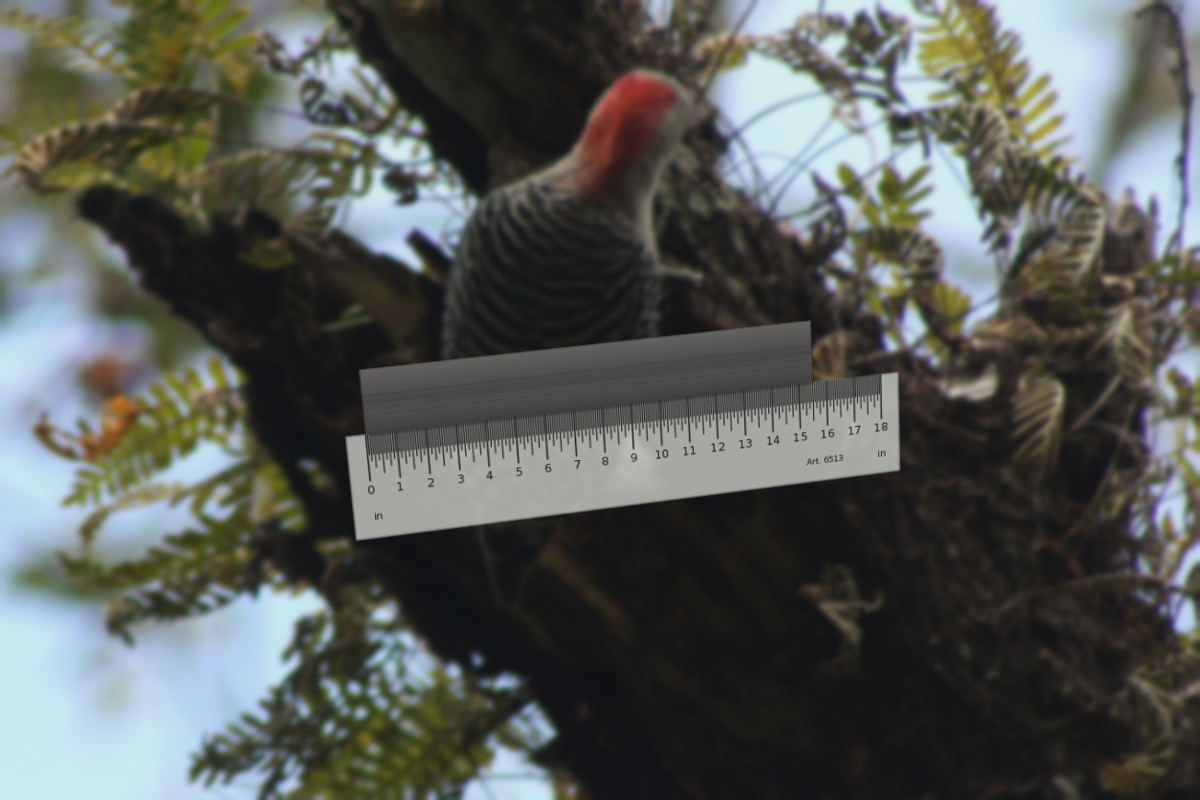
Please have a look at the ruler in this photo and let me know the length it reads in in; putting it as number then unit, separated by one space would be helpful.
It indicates 15.5 in
